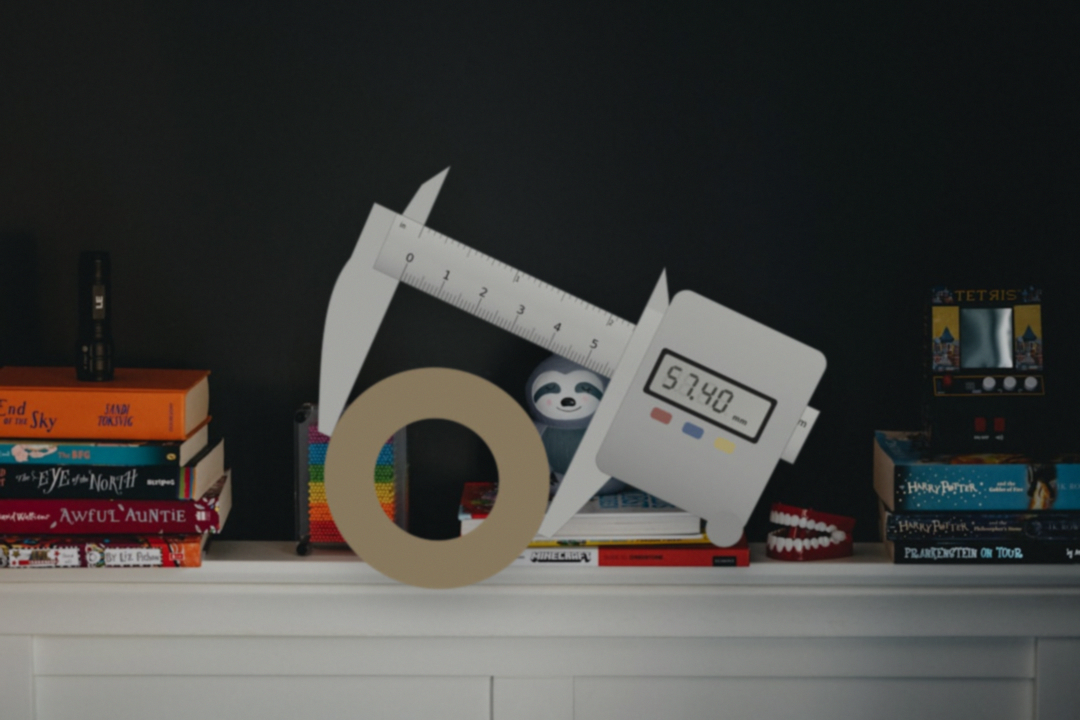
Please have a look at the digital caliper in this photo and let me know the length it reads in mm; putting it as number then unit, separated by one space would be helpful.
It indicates 57.40 mm
